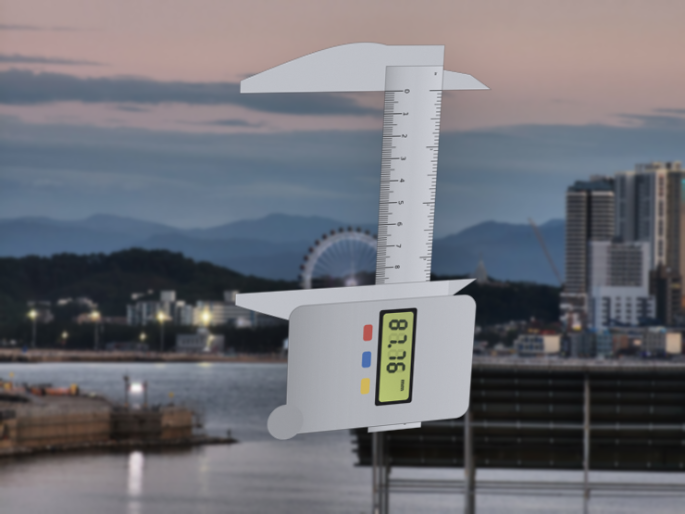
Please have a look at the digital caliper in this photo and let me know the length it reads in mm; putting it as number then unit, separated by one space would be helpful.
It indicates 87.76 mm
